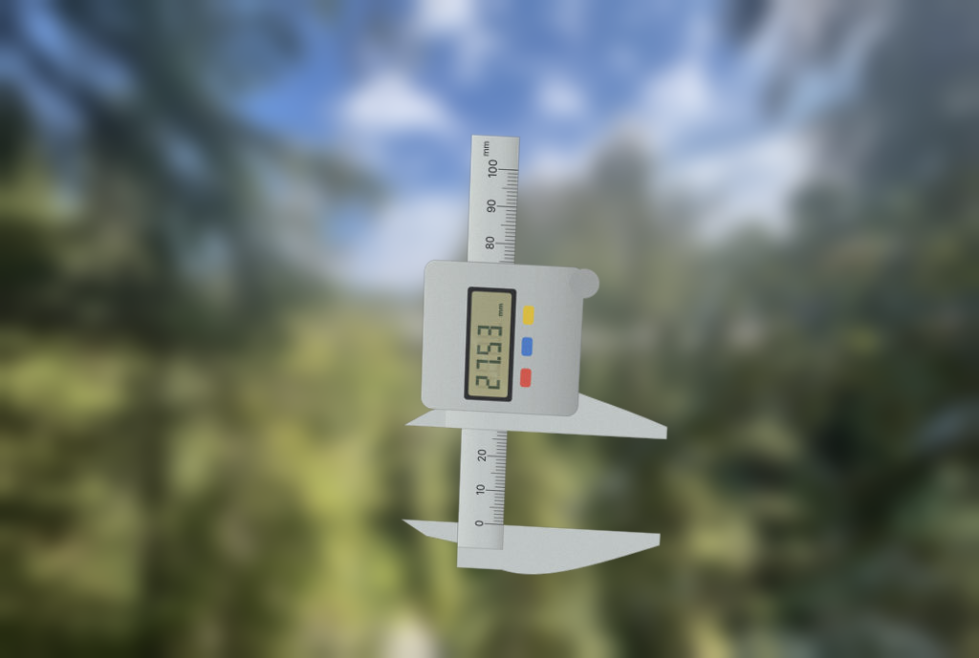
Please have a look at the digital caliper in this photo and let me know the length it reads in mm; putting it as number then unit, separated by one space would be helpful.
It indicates 27.53 mm
